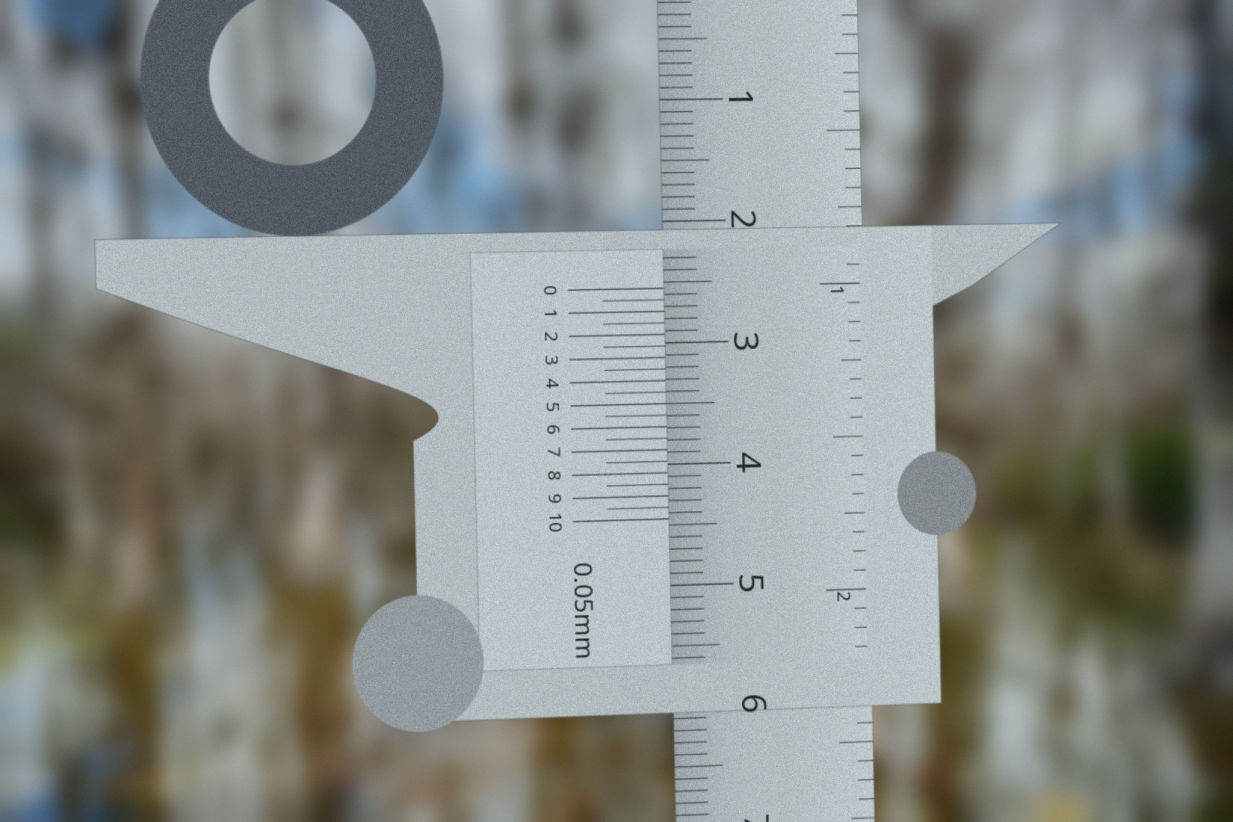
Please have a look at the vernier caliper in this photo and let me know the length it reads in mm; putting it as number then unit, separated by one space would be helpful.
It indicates 25.5 mm
